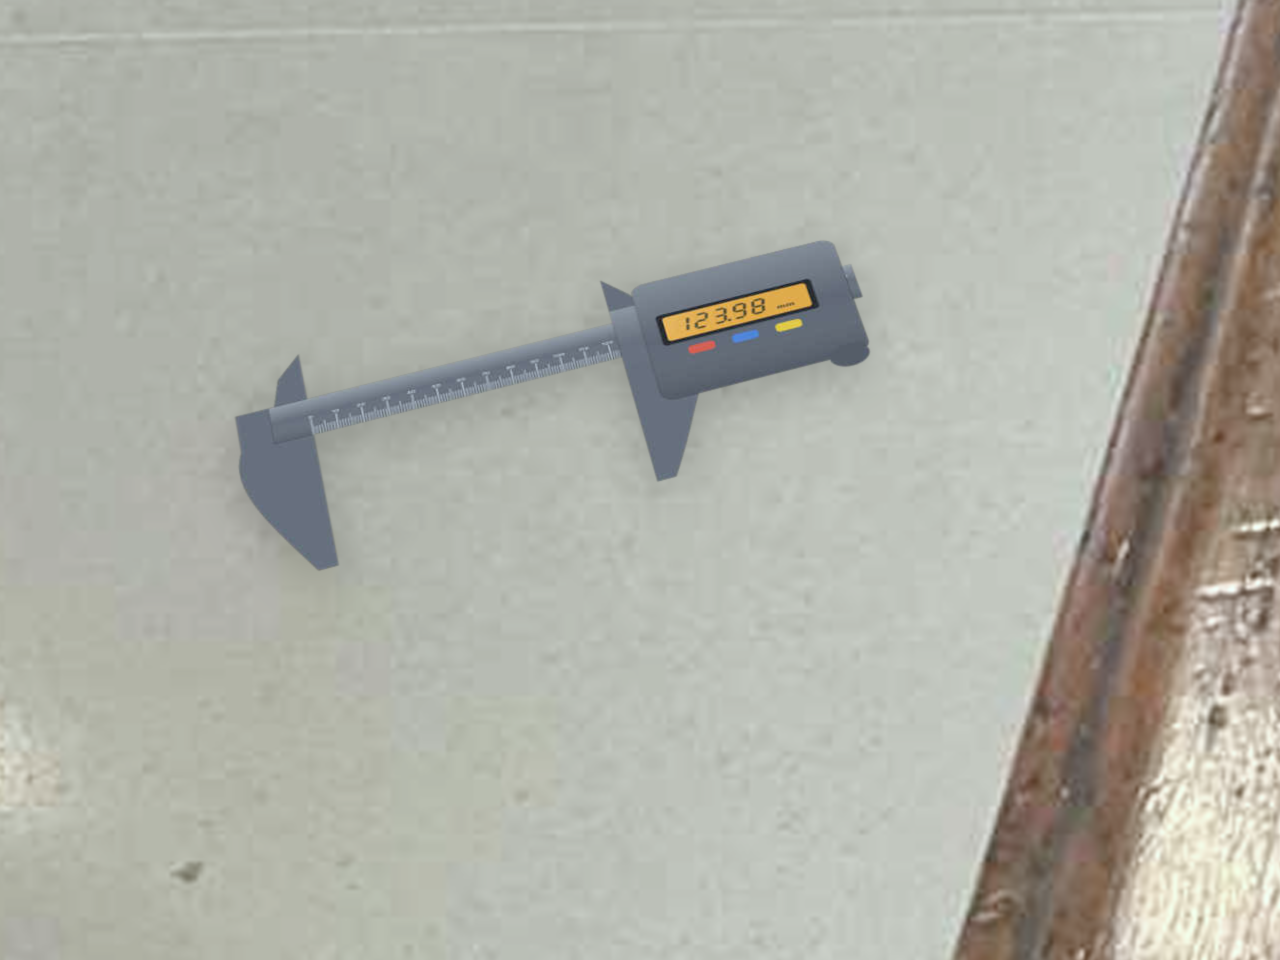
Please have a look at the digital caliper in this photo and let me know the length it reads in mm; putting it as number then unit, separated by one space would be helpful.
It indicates 123.98 mm
